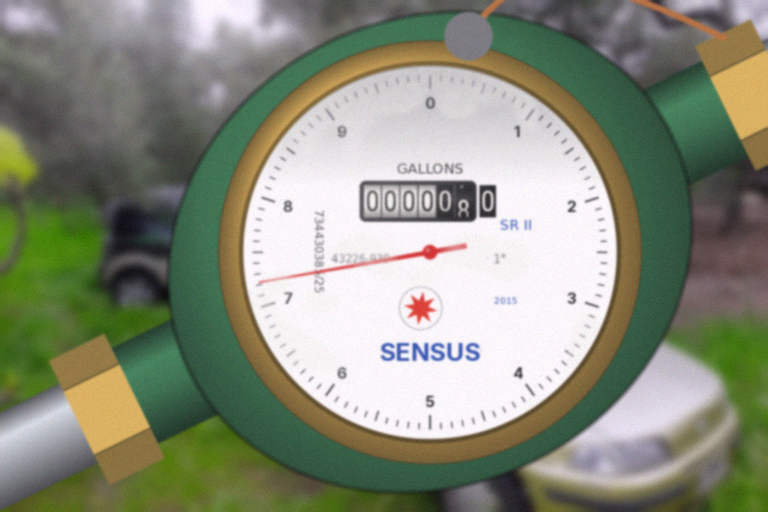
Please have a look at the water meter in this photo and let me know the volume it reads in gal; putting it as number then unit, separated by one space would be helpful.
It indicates 77.2 gal
